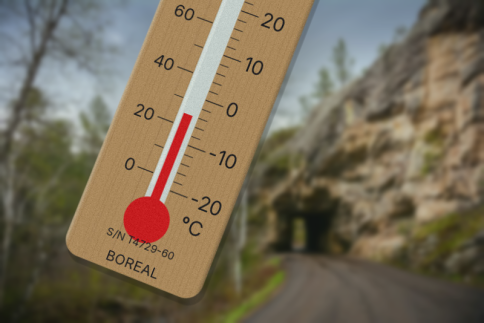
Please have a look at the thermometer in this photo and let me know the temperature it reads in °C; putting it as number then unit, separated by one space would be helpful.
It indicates -4 °C
